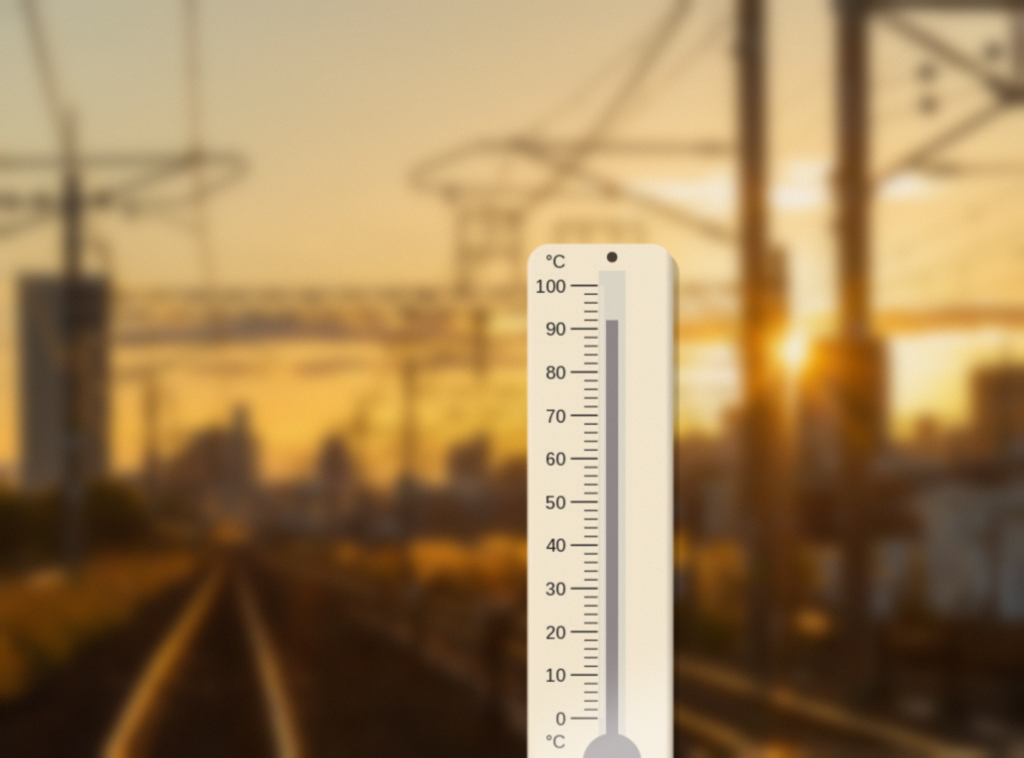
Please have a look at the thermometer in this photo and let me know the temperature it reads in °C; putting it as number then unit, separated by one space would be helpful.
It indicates 92 °C
